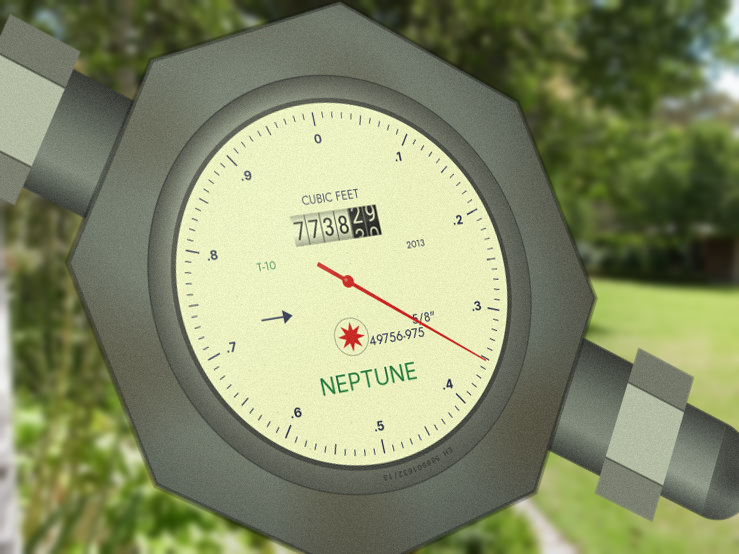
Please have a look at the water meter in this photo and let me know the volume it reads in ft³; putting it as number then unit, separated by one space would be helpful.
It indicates 773829.35 ft³
